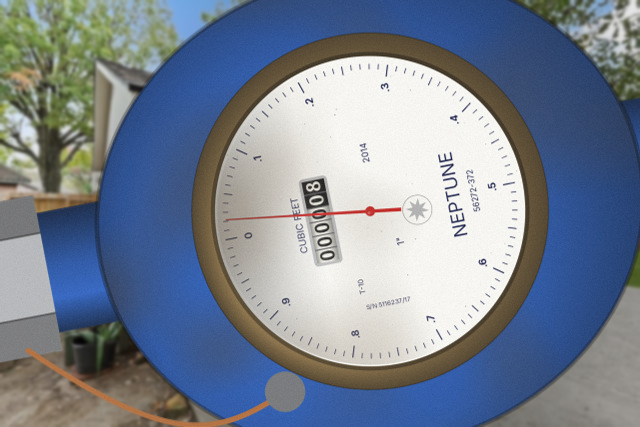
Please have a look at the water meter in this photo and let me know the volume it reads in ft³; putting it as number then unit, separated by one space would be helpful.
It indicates 8.02 ft³
